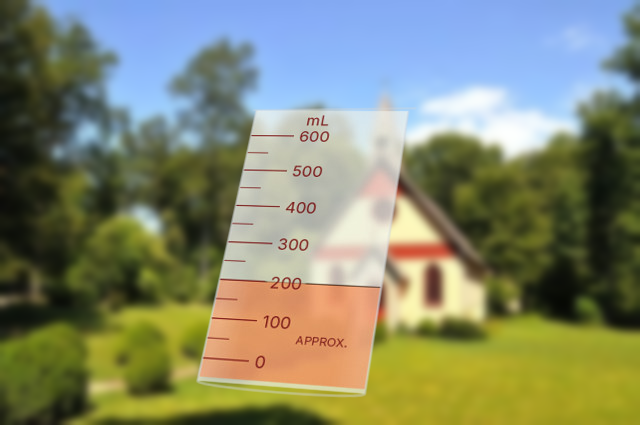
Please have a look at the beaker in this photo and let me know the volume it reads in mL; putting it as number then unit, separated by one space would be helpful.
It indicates 200 mL
